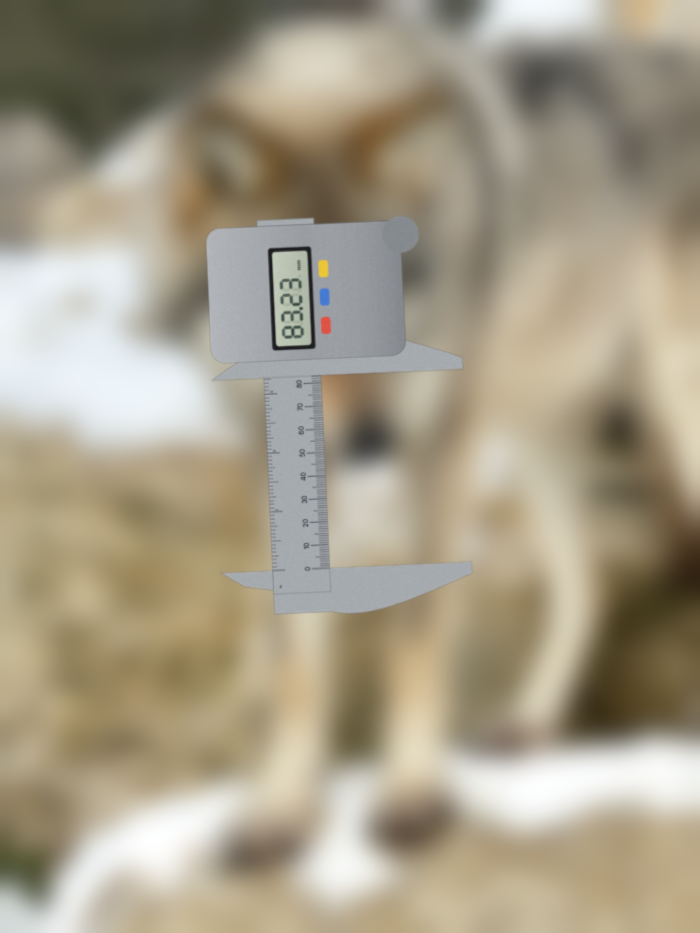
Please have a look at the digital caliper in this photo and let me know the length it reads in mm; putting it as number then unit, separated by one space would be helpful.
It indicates 83.23 mm
